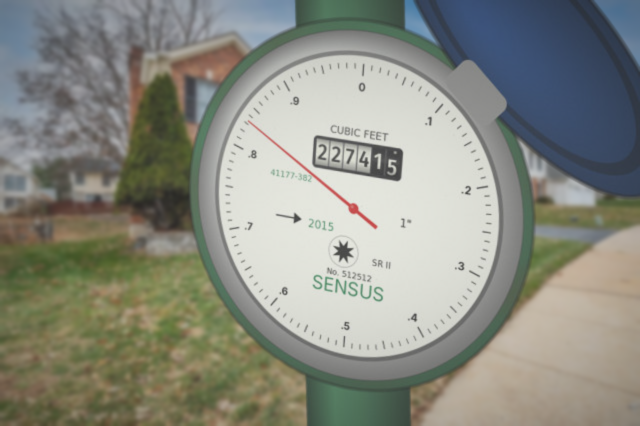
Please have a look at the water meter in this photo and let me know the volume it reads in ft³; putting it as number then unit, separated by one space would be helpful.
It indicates 227414.83 ft³
